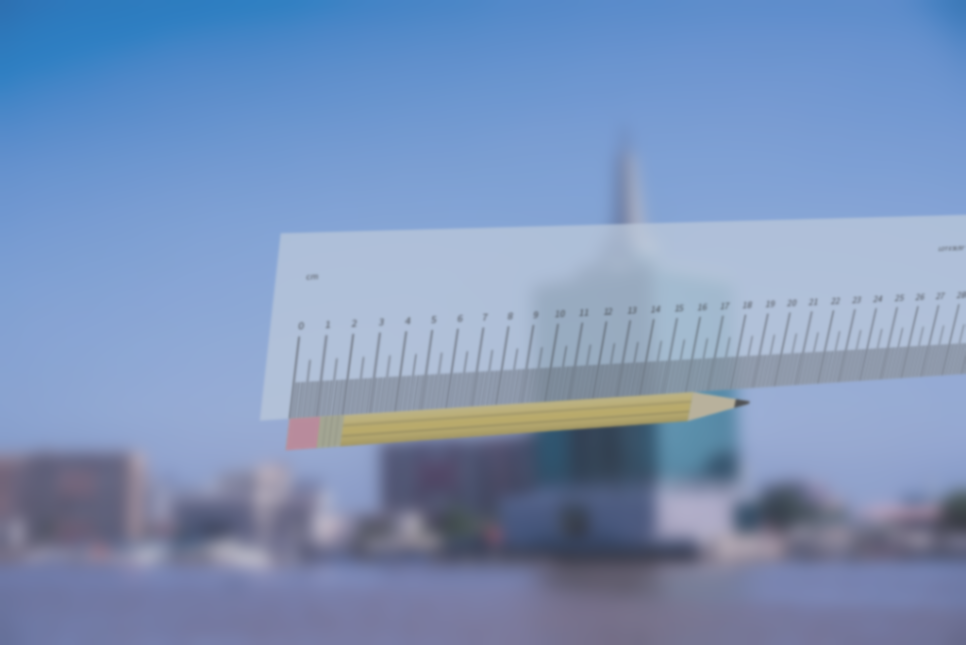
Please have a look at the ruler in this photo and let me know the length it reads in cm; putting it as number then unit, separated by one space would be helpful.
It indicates 19 cm
